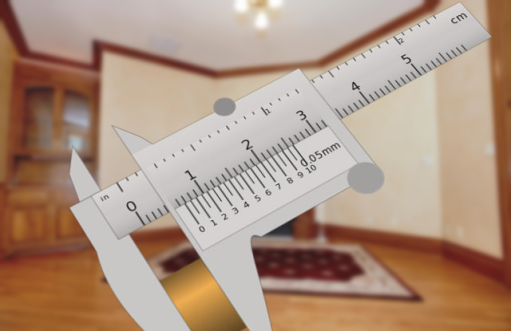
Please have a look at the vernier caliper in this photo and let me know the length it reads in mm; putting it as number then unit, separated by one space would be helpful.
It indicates 6.8 mm
